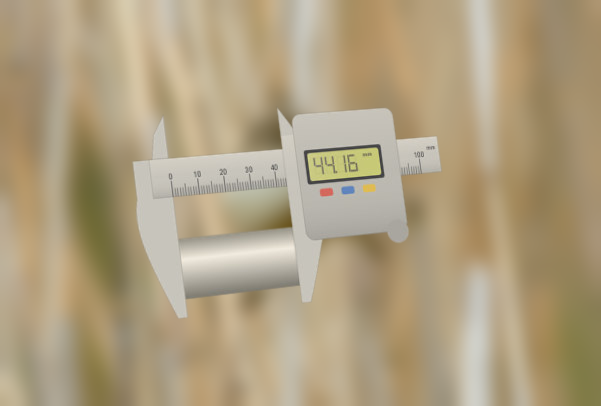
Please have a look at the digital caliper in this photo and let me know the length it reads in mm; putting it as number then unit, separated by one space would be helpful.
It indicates 44.16 mm
